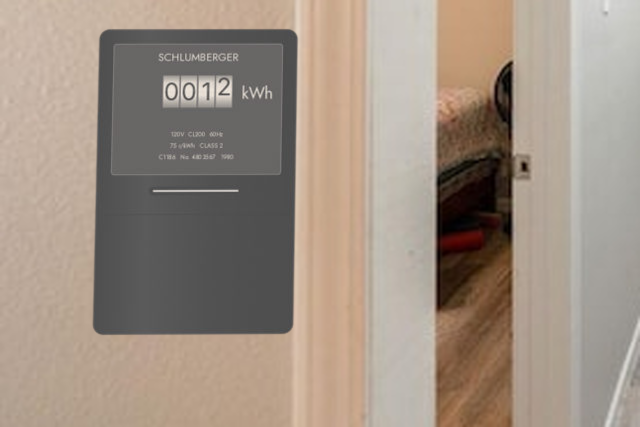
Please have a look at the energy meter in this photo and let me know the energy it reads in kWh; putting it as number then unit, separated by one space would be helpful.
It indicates 12 kWh
